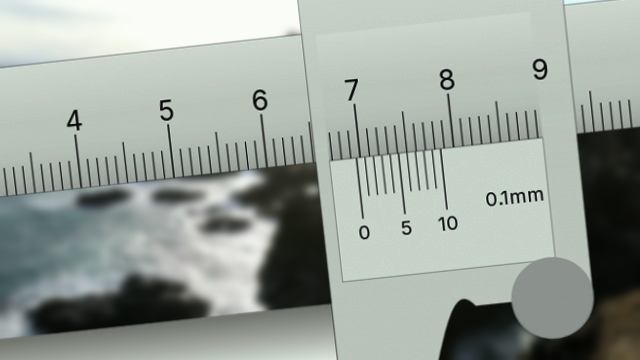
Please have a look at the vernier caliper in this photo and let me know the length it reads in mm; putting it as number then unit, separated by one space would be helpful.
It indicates 69.6 mm
